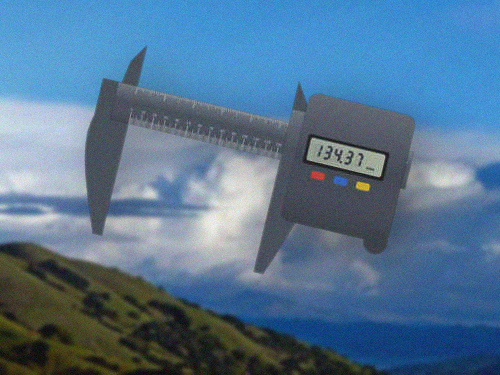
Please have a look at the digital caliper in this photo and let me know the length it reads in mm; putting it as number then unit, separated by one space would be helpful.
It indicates 134.37 mm
